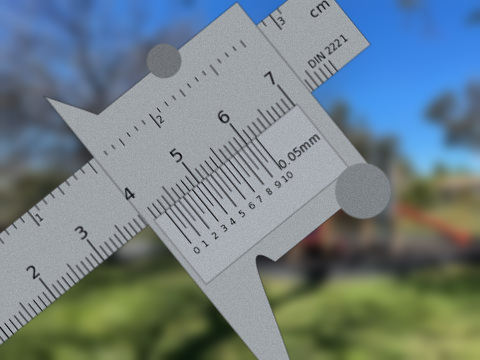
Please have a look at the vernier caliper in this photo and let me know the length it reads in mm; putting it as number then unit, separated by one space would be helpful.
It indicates 42.8 mm
